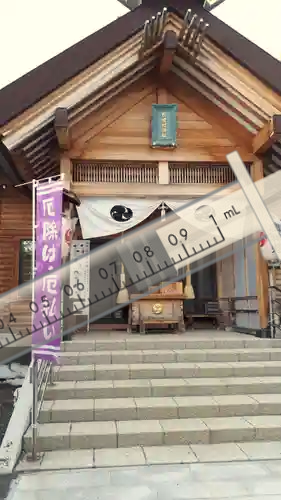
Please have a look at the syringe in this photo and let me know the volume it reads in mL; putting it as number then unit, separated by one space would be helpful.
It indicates 0.74 mL
